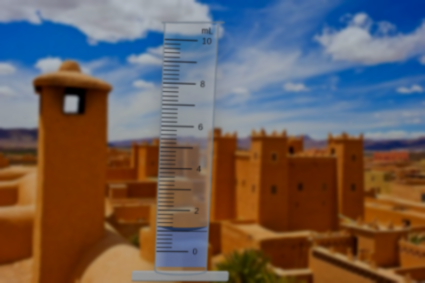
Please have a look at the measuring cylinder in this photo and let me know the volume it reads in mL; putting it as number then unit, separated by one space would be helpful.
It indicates 1 mL
